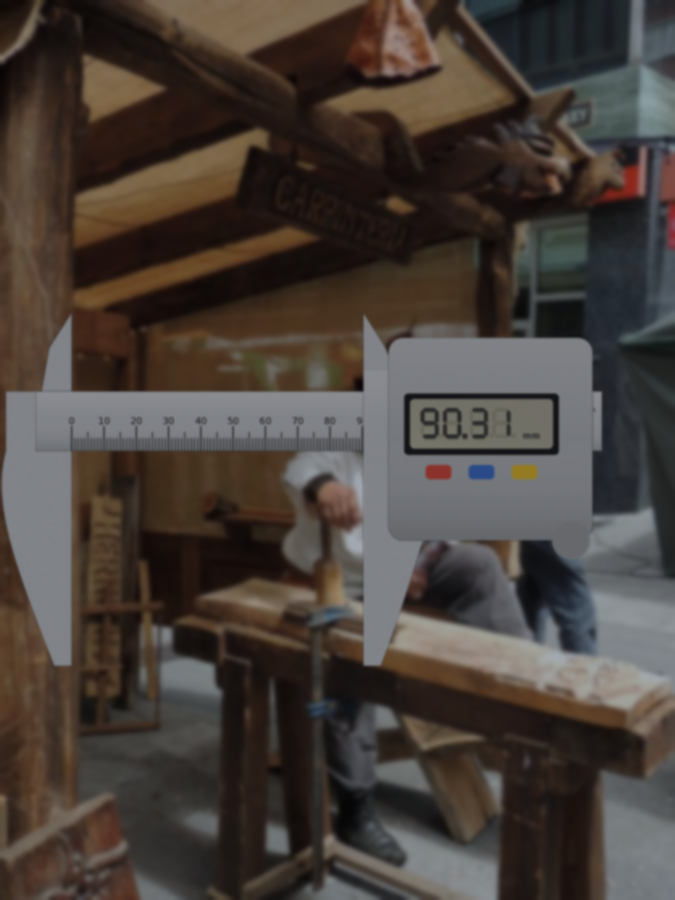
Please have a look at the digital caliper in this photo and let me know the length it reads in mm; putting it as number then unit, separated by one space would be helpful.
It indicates 90.31 mm
